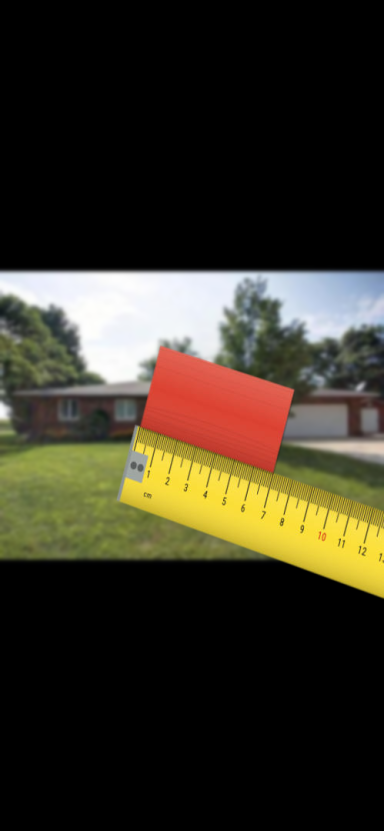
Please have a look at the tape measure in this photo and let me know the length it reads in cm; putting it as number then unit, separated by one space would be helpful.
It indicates 7 cm
